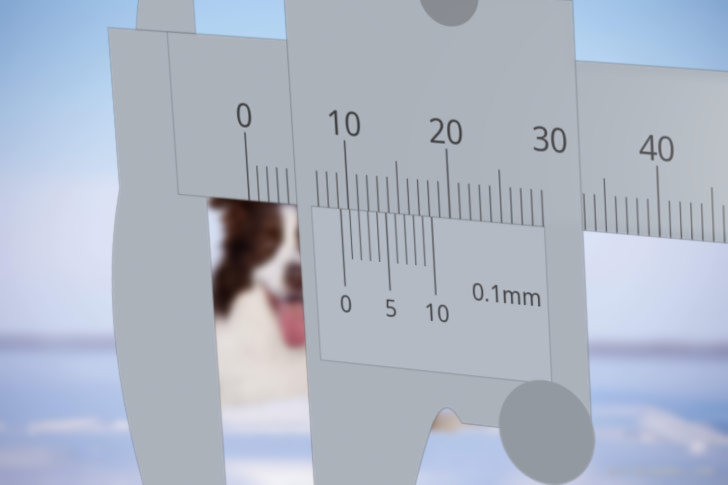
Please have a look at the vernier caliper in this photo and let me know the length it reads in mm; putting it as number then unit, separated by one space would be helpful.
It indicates 9.2 mm
